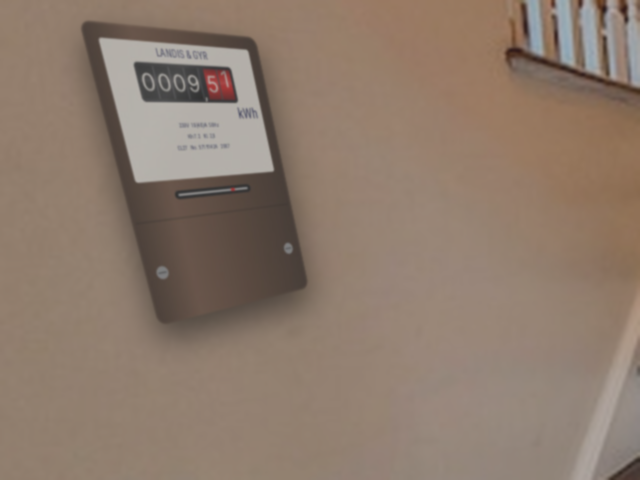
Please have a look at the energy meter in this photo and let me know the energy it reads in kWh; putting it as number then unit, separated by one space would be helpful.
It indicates 9.51 kWh
